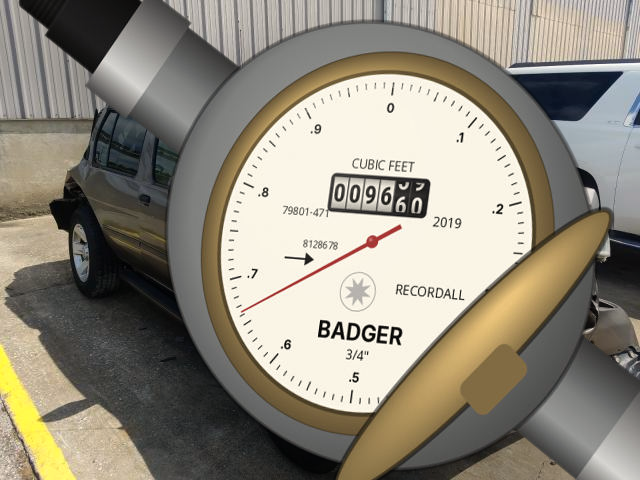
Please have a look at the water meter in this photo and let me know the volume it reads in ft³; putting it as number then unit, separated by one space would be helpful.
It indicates 9659.66 ft³
